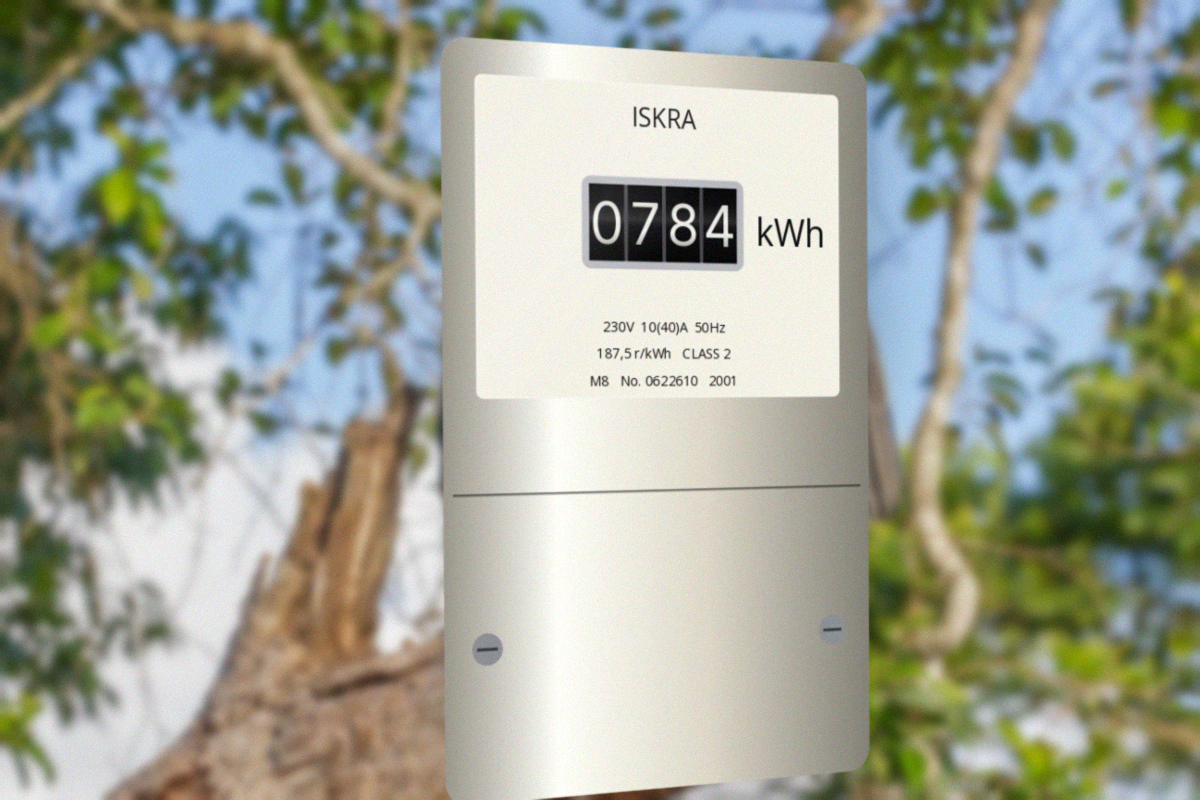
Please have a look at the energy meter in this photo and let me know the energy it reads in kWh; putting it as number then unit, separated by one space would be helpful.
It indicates 784 kWh
